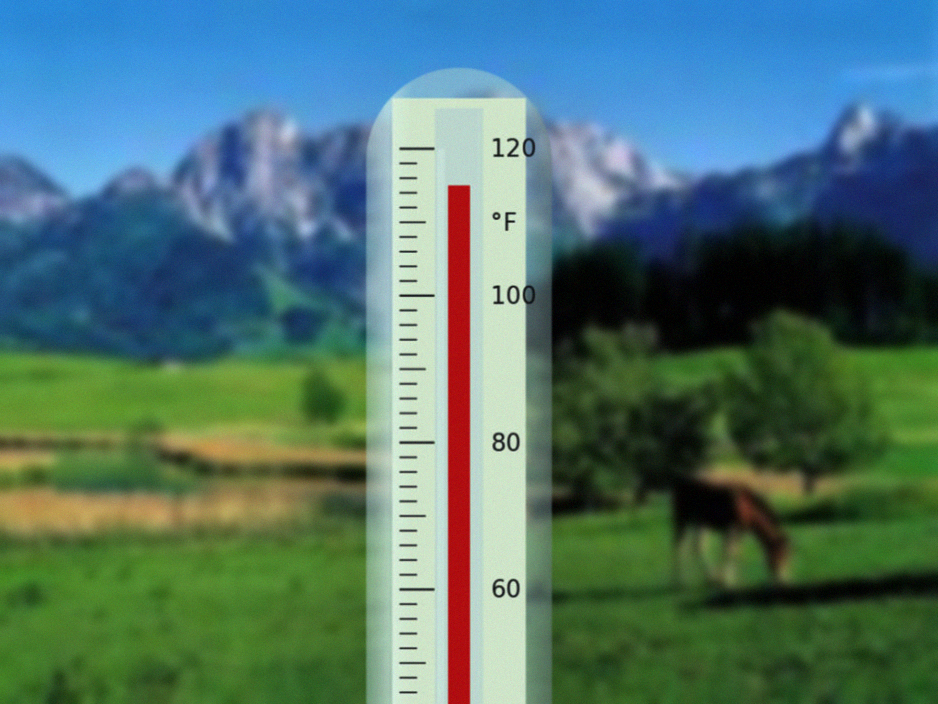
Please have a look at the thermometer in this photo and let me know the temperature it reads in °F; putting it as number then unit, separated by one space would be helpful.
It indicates 115 °F
